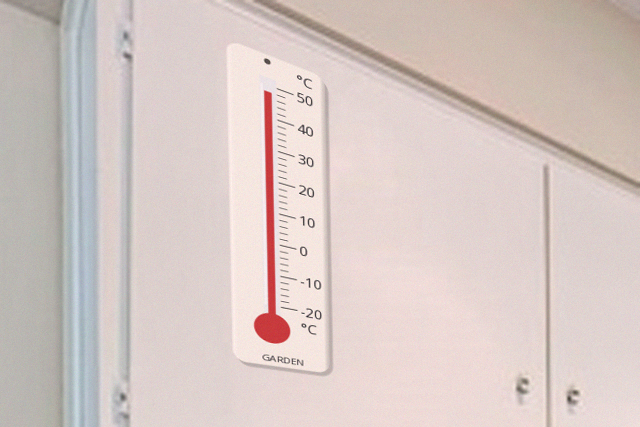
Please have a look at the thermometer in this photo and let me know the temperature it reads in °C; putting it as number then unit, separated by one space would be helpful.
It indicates 48 °C
